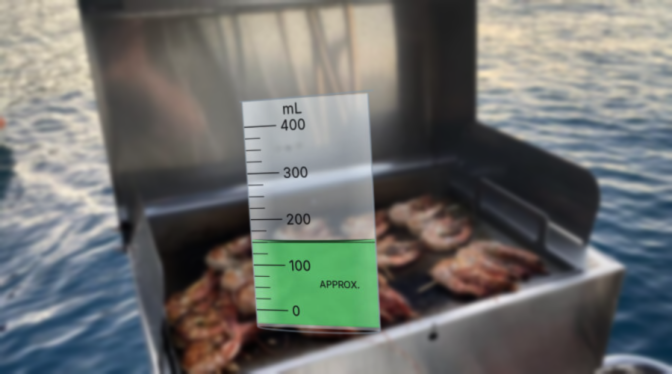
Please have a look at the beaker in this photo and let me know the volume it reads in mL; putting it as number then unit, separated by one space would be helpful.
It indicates 150 mL
